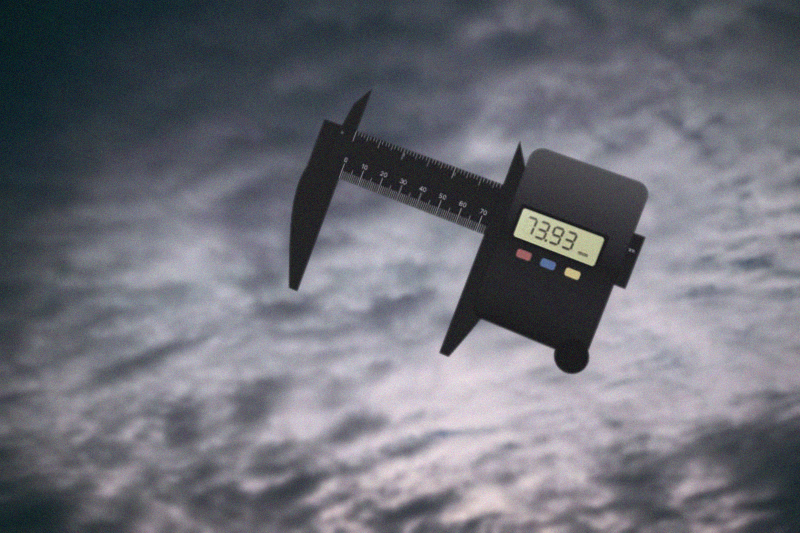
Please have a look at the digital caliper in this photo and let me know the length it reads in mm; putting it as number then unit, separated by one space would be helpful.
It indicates 73.93 mm
